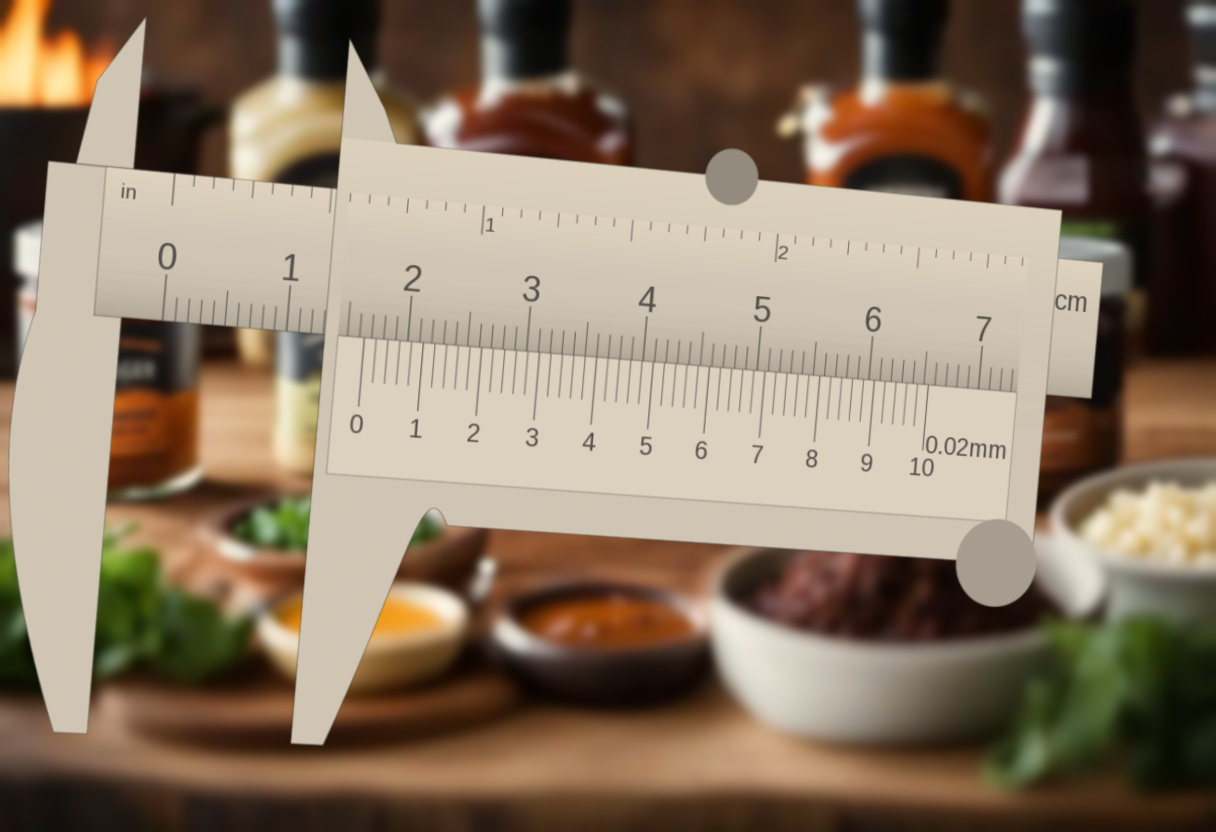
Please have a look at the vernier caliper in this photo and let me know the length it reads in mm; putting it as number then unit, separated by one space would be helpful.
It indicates 16.4 mm
